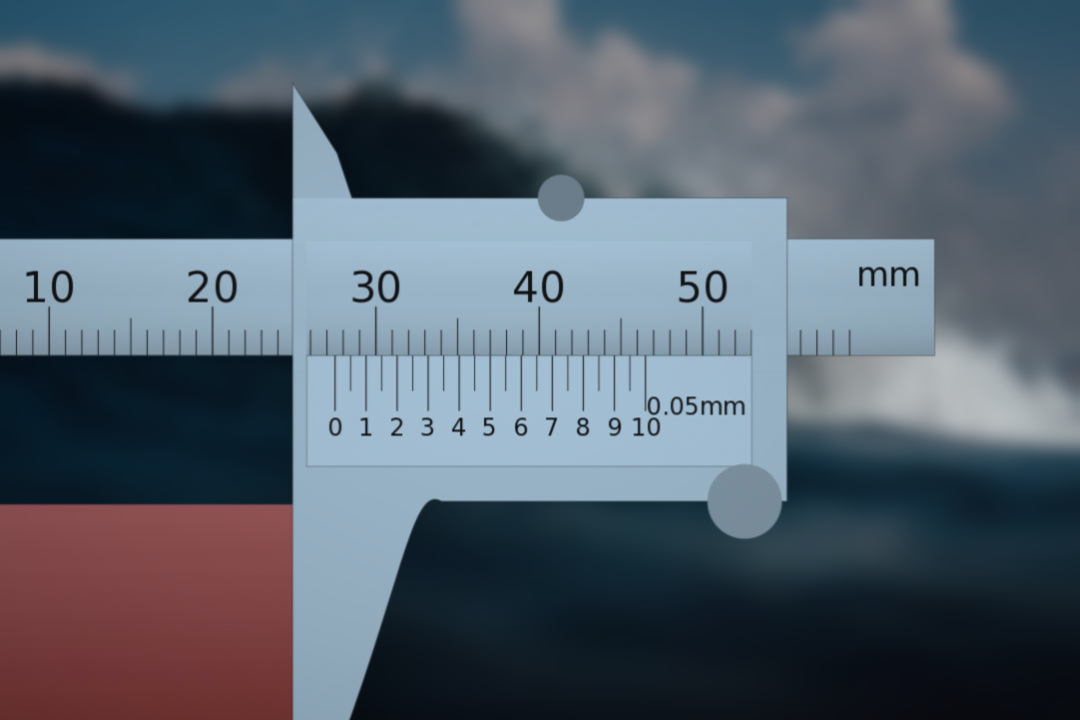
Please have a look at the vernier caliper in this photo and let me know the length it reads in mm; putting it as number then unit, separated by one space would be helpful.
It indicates 27.5 mm
